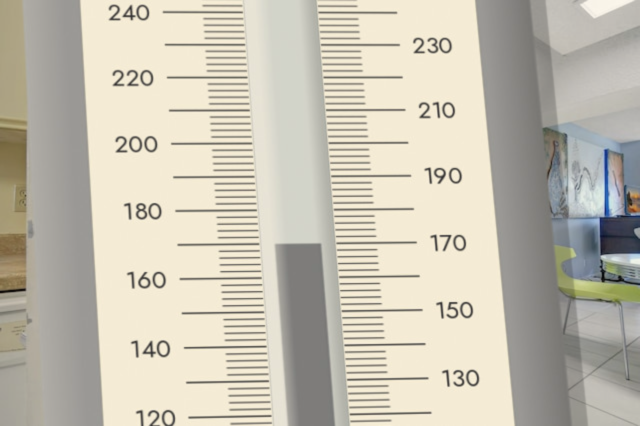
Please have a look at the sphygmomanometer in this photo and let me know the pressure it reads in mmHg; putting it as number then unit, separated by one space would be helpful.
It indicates 170 mmHg
